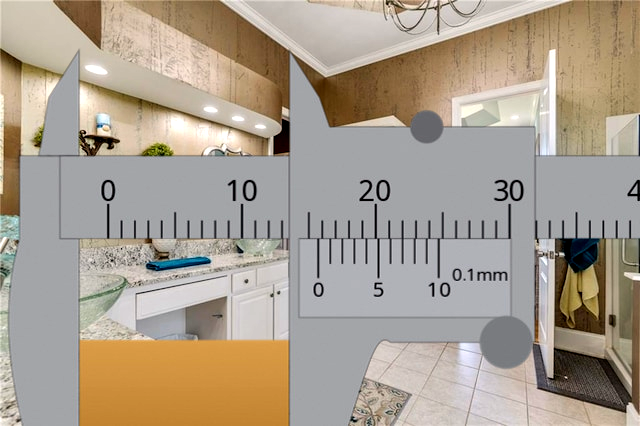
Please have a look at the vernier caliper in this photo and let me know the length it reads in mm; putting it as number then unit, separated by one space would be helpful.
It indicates 15.7 mm
